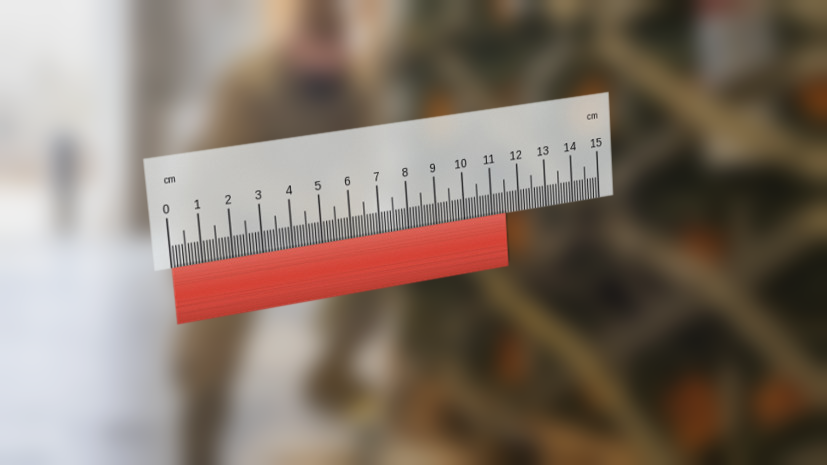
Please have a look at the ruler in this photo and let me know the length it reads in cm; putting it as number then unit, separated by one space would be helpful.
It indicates 11.5 cm
